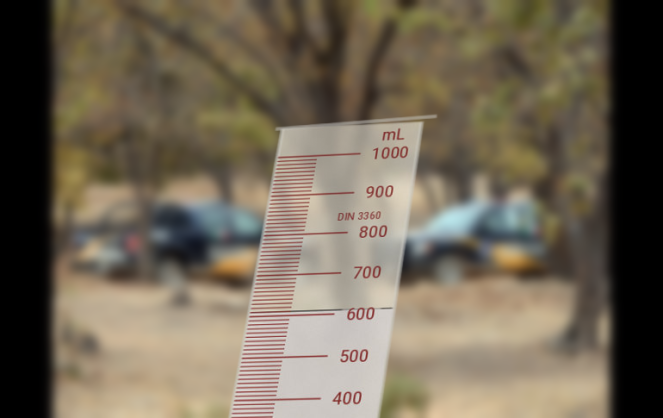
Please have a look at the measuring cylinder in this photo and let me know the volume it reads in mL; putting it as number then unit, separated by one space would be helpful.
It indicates 610 mL
